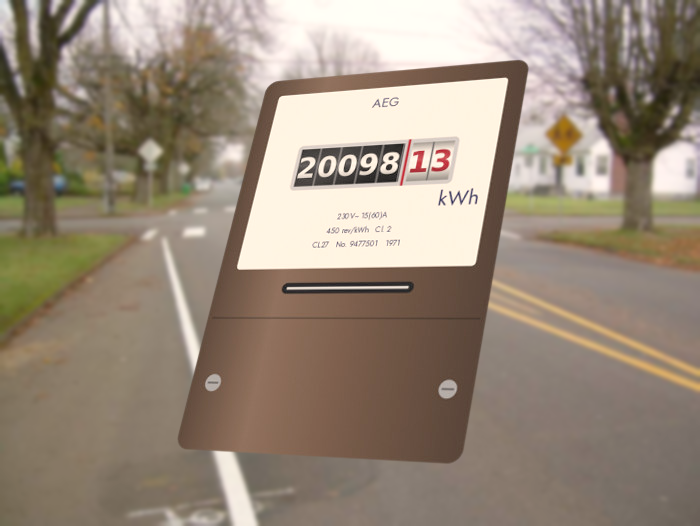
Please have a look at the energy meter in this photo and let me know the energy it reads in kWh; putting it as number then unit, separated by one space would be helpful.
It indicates 20098.13 kWh
